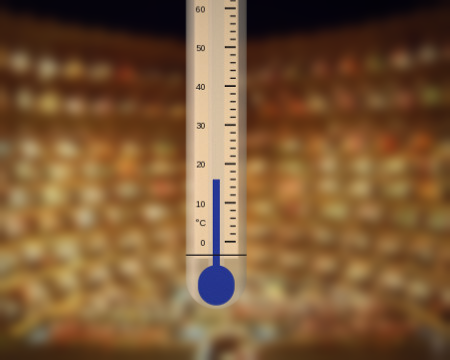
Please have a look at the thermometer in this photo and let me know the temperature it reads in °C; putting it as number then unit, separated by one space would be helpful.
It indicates 16 °C
